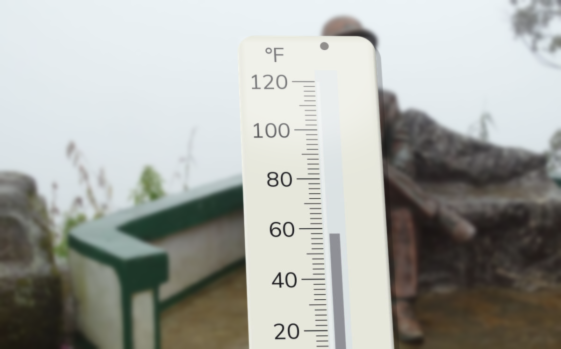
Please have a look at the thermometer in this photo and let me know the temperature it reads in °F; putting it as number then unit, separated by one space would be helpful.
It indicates 58 °F
